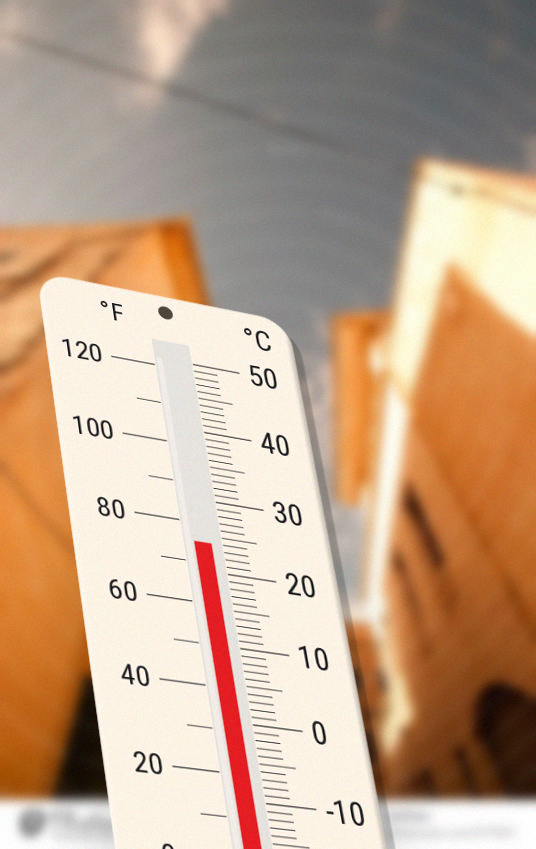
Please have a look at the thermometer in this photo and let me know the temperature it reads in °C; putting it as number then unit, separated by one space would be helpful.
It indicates 24 °C
